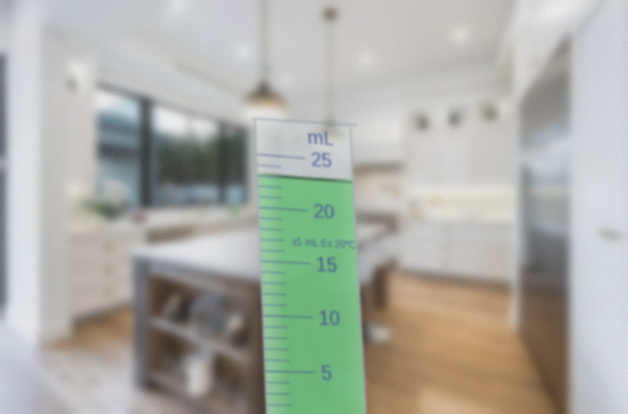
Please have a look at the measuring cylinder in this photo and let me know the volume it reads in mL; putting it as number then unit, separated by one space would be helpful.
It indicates 23 mL
